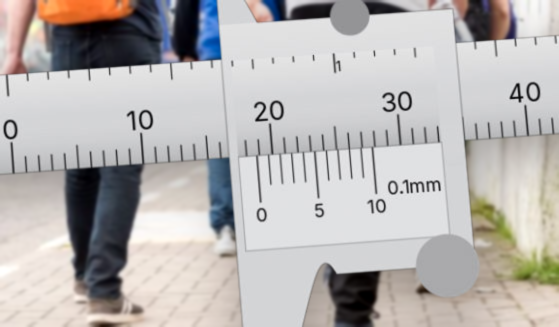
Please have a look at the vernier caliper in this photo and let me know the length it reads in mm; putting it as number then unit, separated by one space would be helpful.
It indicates 18.8 mm
